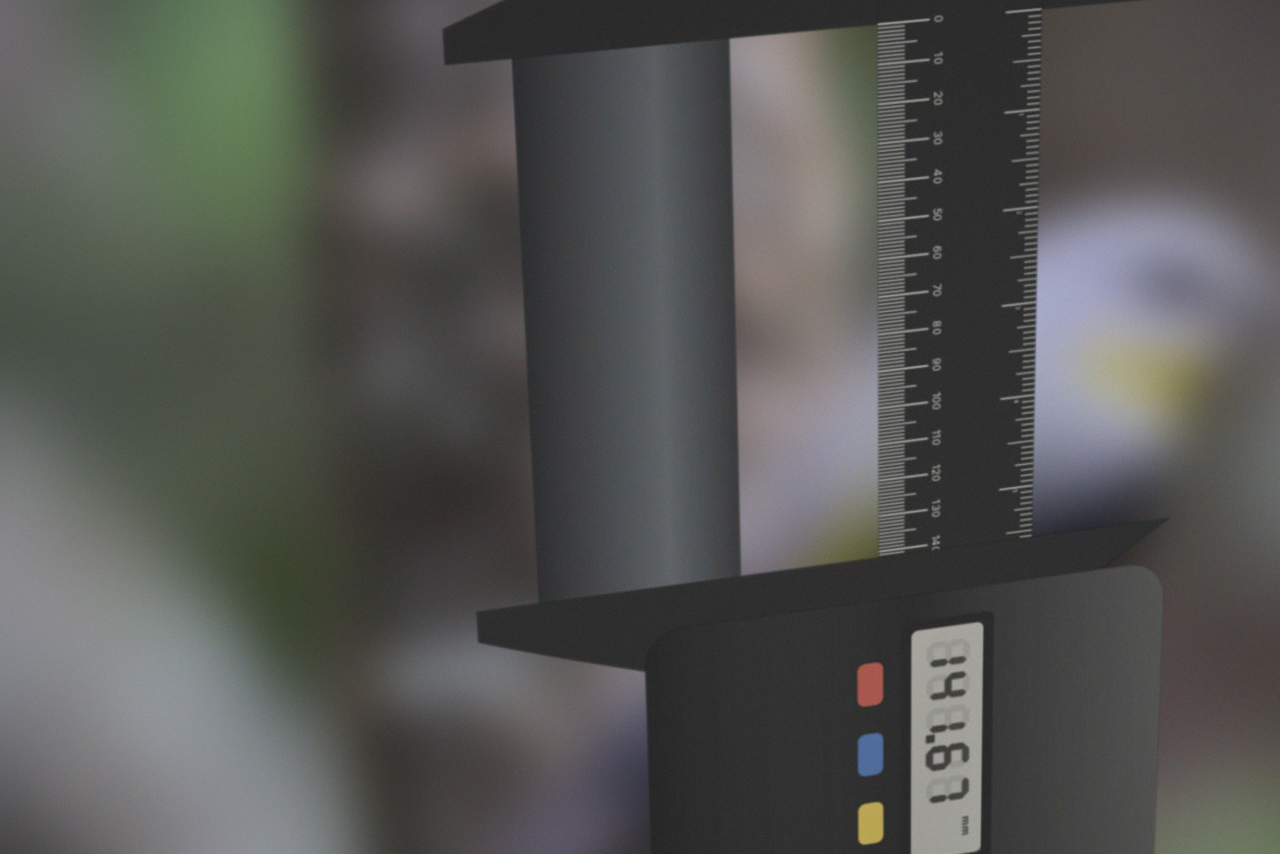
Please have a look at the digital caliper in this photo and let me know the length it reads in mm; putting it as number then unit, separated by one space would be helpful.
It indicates 141.67 mm
